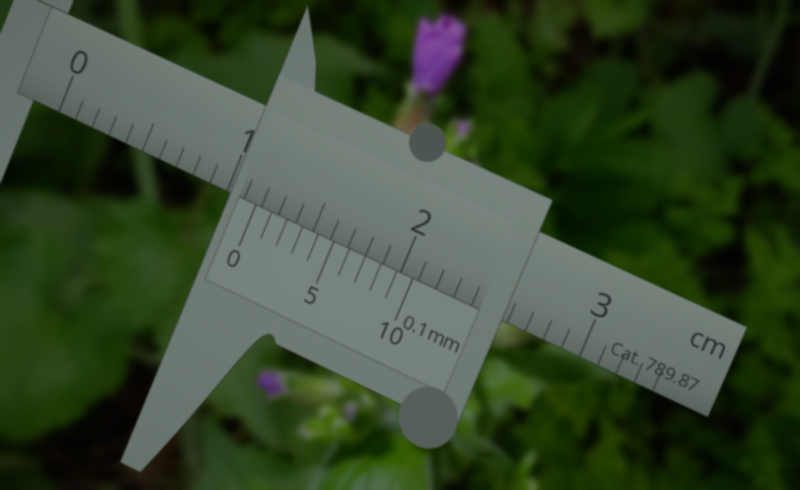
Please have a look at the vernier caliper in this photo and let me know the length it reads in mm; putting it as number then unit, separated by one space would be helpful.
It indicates 11.7 mm
